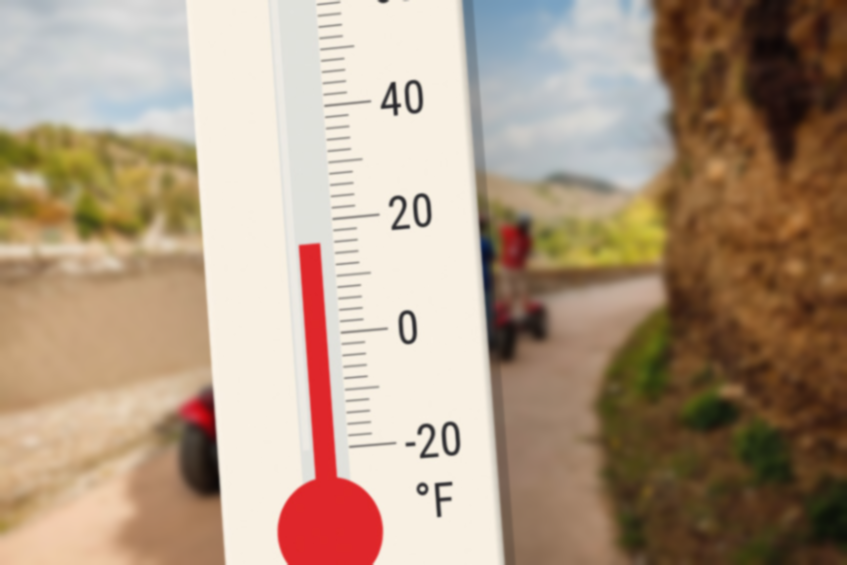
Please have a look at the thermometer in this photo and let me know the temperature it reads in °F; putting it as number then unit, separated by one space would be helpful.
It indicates 16 °F
